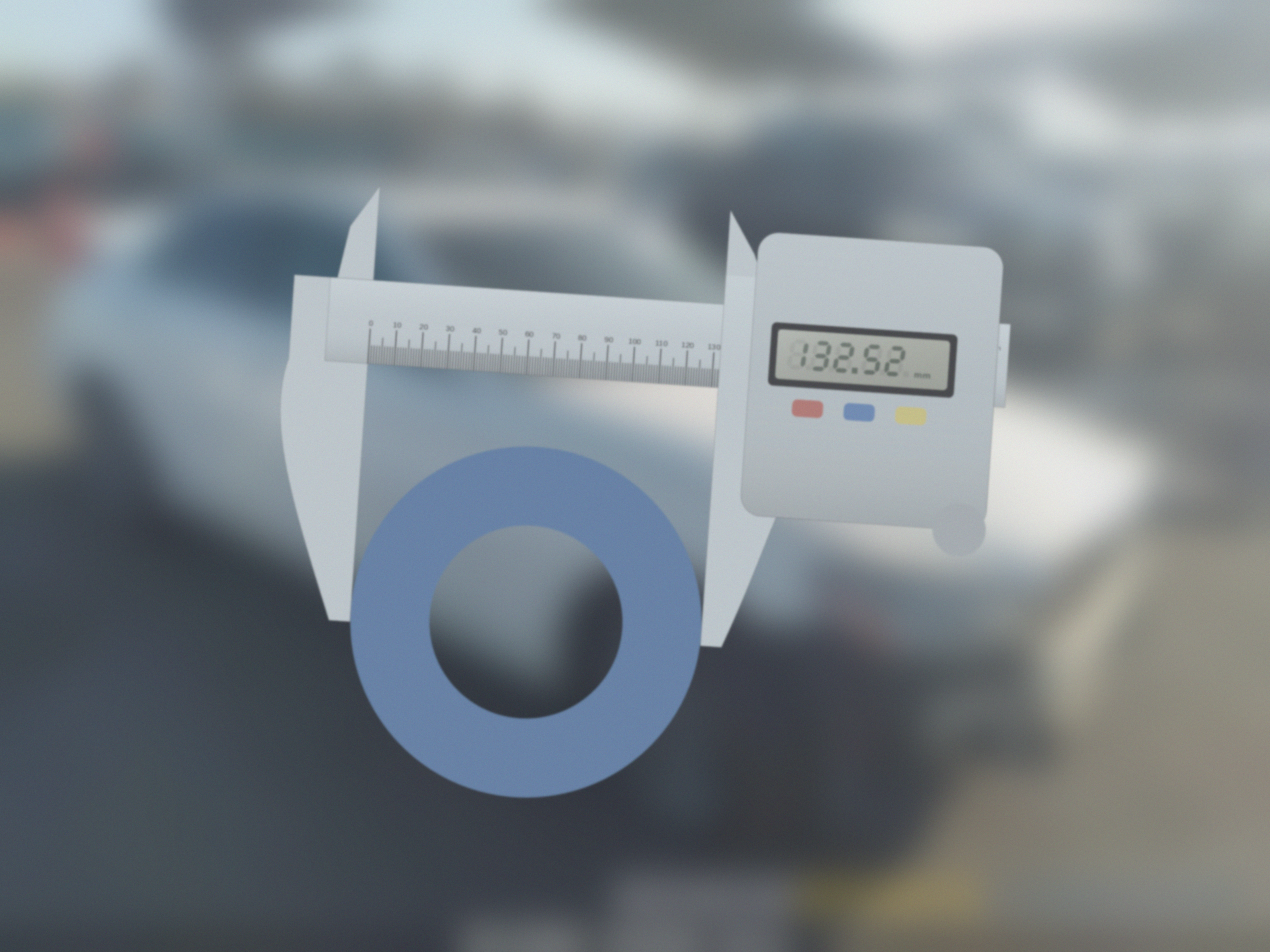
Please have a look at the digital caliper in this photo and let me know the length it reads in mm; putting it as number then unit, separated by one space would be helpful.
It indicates 132.52 mm
